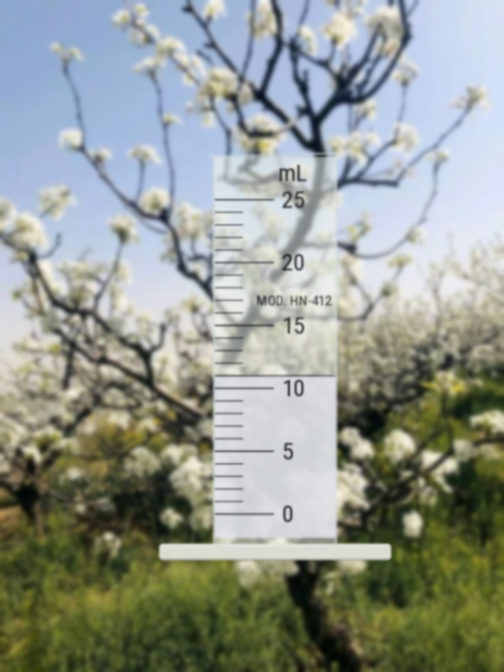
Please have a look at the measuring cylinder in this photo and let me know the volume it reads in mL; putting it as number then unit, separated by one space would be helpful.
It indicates 11 mL
